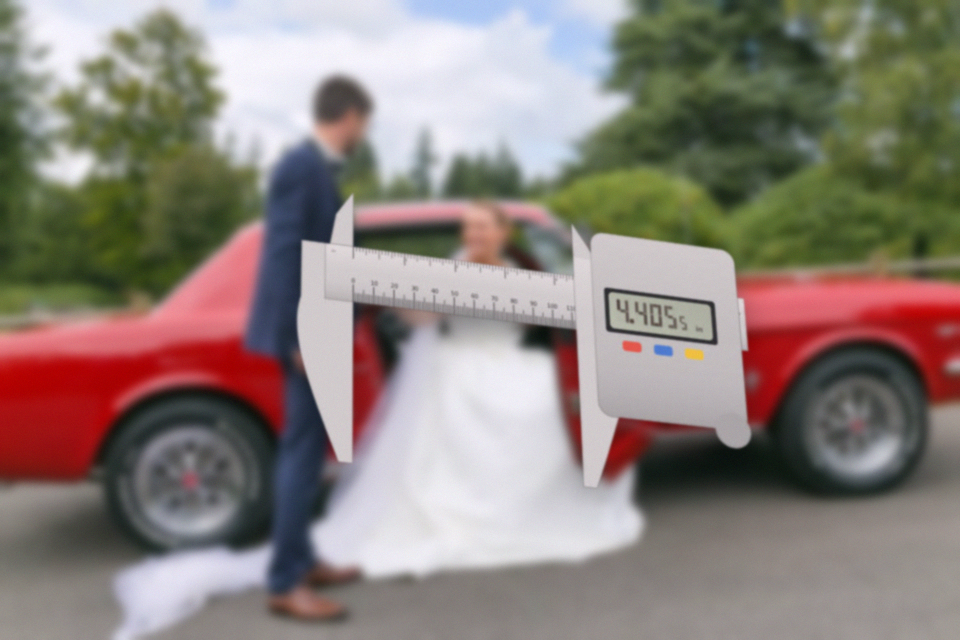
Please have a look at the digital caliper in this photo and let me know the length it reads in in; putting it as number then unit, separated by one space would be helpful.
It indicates 4.4055 in
